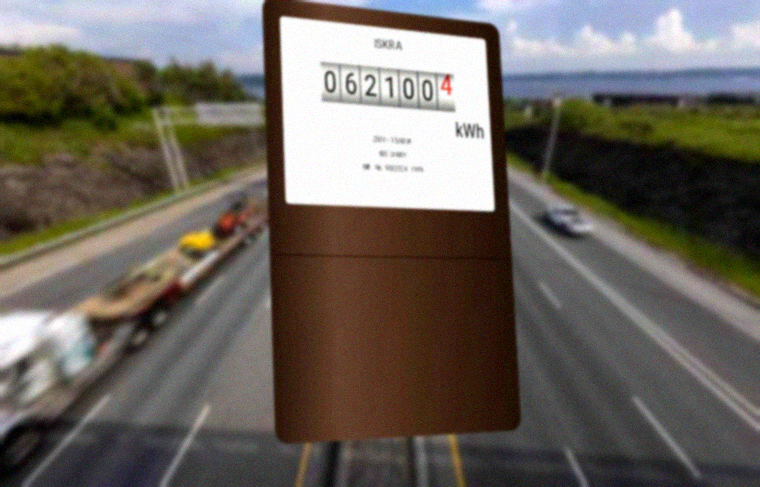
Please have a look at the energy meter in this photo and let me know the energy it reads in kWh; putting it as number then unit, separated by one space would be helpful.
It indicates 62100.4 kWh
